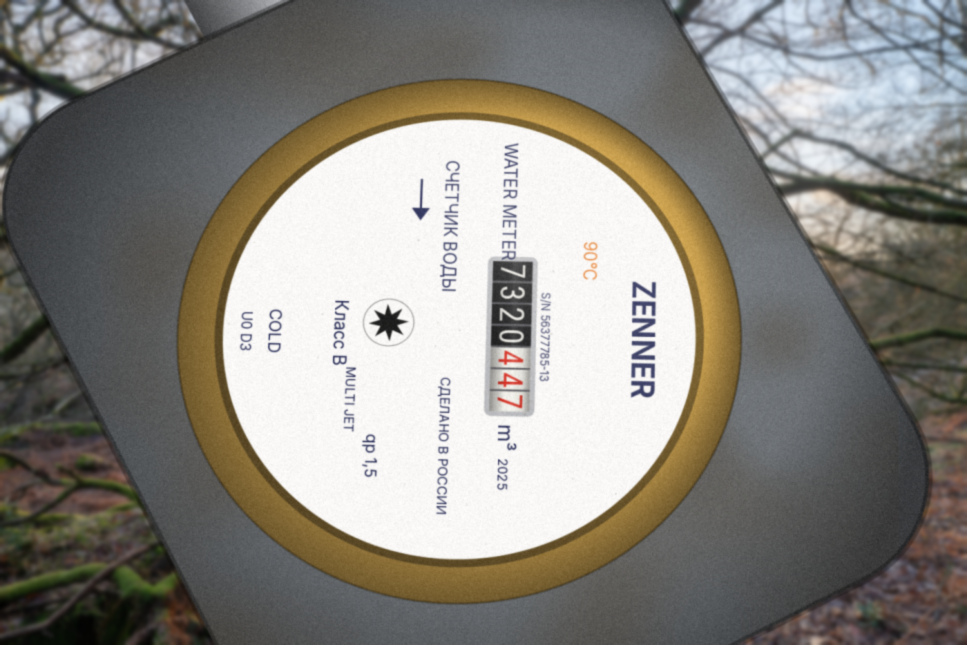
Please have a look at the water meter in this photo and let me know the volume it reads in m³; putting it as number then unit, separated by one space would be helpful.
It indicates 7320.447 m³
